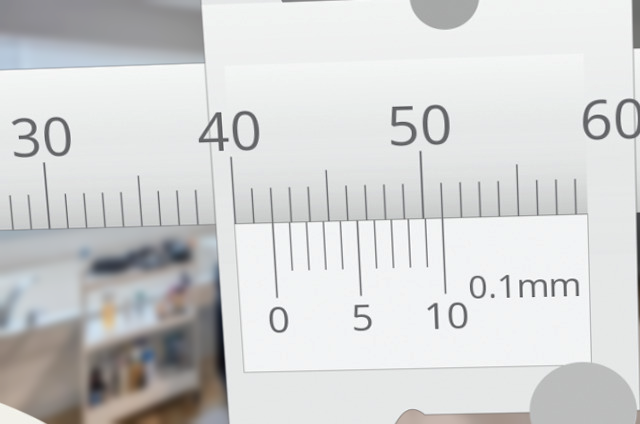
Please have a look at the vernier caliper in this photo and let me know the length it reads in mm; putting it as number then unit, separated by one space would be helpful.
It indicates 42.0 mm
